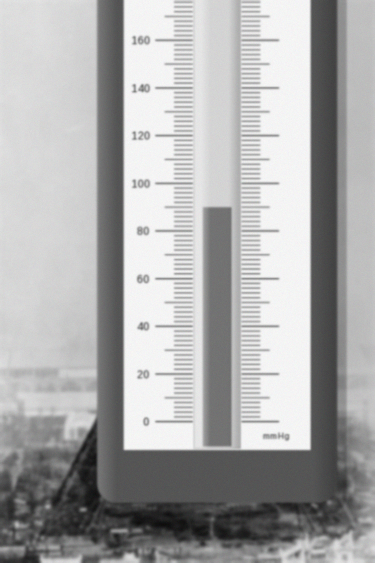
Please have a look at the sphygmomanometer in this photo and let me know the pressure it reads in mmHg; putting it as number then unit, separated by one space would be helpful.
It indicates 90 mmHg
